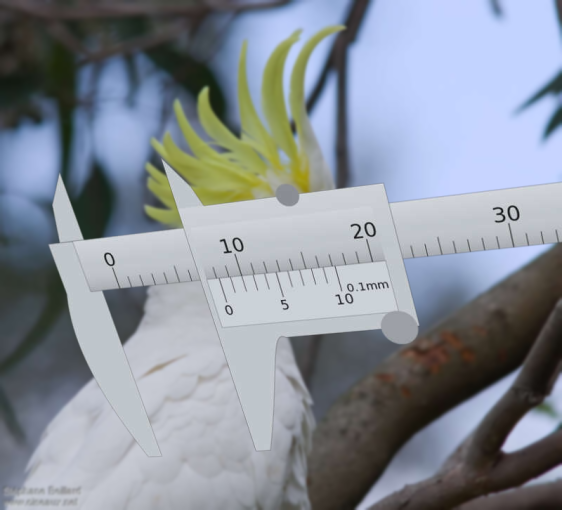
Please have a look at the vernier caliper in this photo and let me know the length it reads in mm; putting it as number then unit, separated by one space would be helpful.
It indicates 8.2 mm
